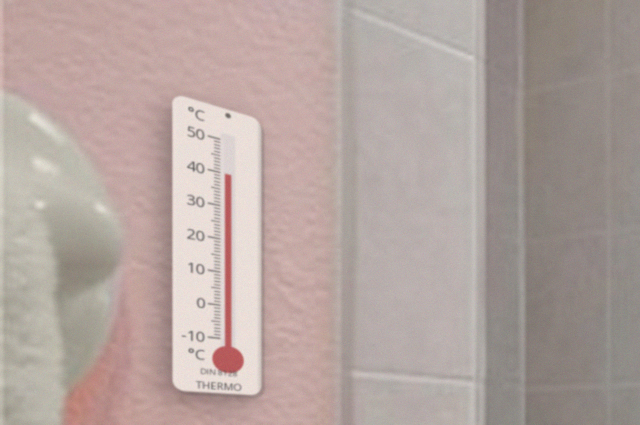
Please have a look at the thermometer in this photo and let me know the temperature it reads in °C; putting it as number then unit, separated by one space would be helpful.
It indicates 40 °C
